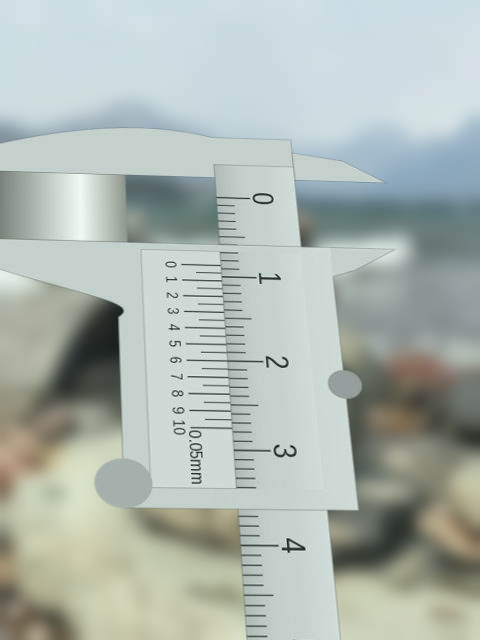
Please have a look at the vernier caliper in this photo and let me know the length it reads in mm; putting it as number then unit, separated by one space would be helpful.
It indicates 8.6 mm
